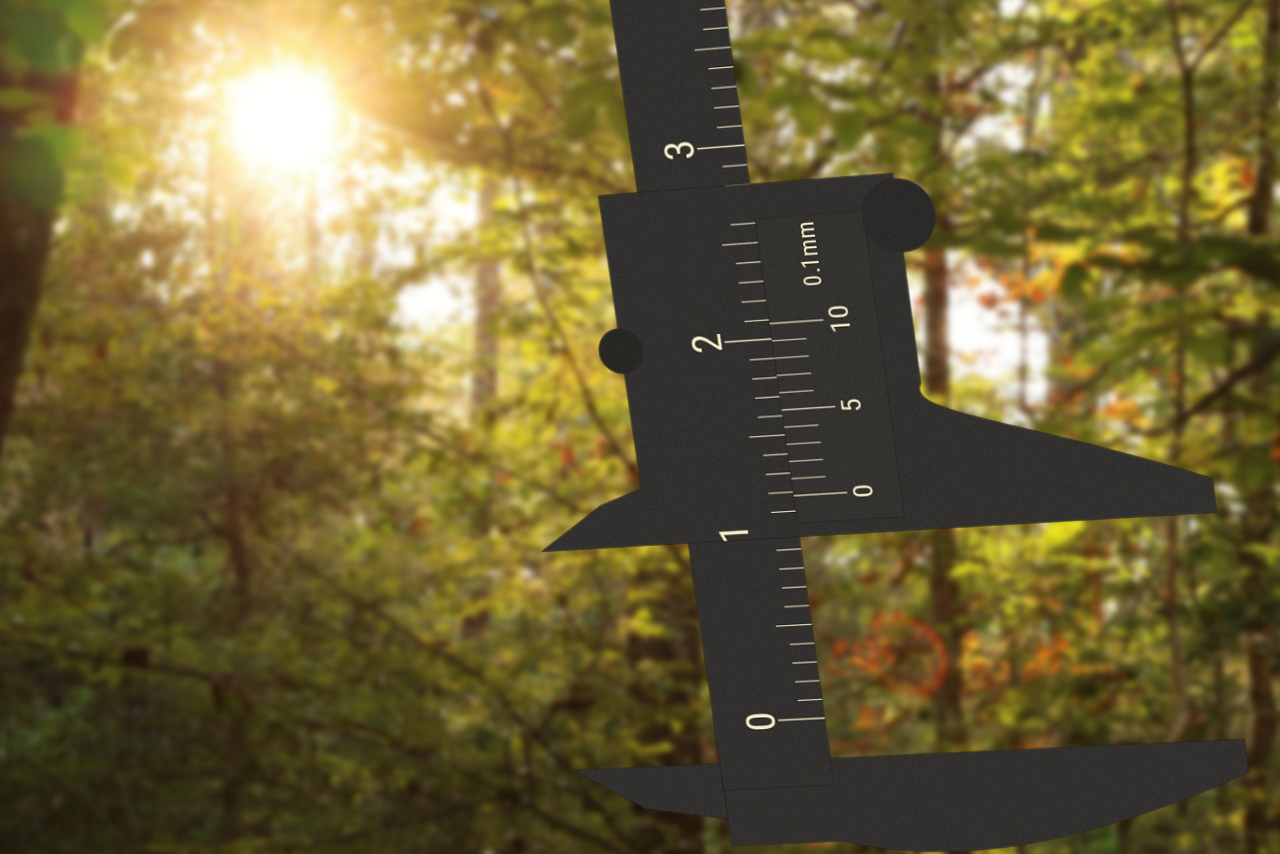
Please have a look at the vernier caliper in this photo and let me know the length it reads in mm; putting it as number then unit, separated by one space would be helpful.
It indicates 11.8 mm
